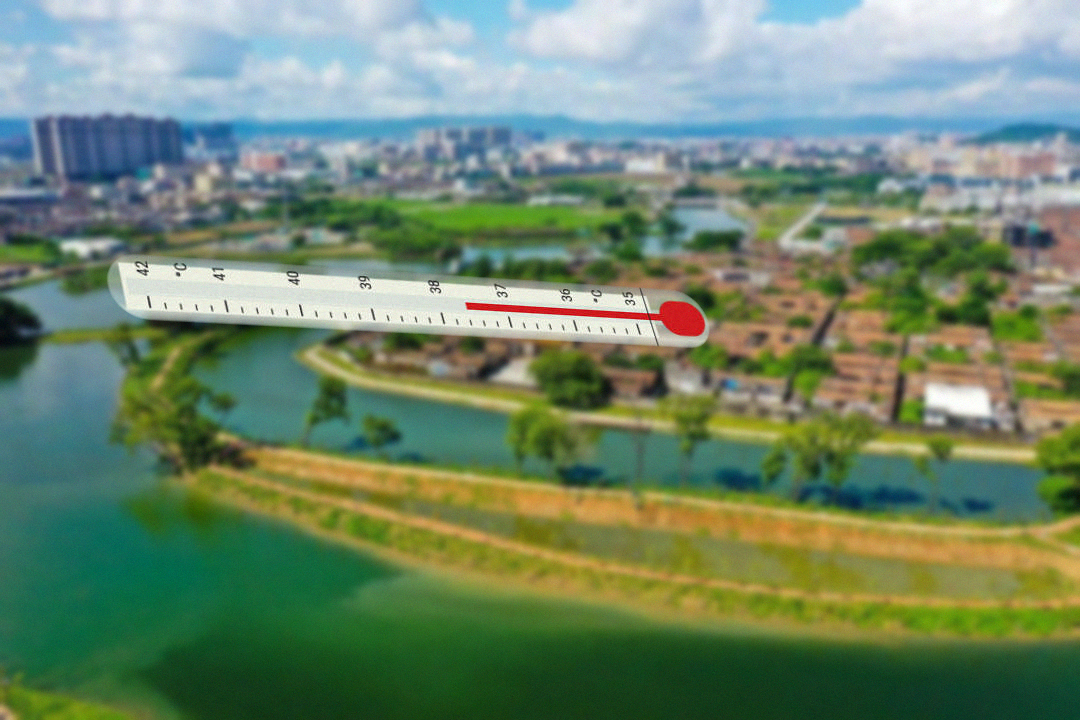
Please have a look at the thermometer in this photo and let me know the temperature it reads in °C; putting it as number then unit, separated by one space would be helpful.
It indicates 37.6 °C
